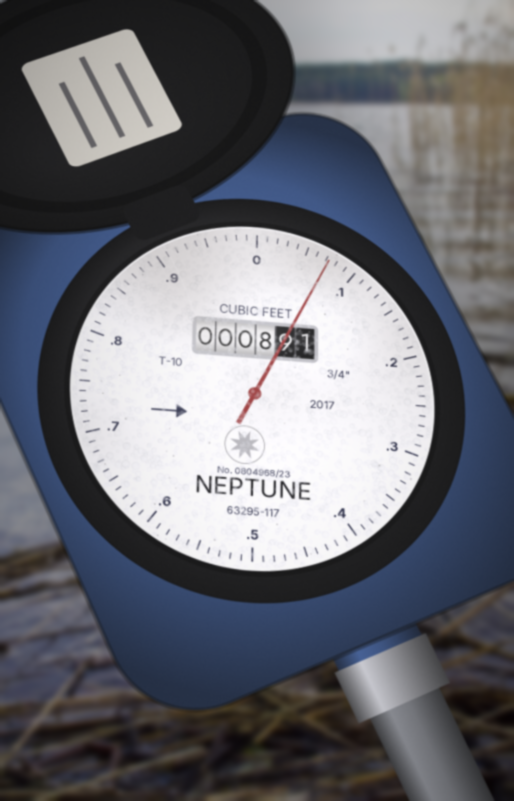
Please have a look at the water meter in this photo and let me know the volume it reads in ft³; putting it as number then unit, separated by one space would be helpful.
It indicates 891.07 ft³
